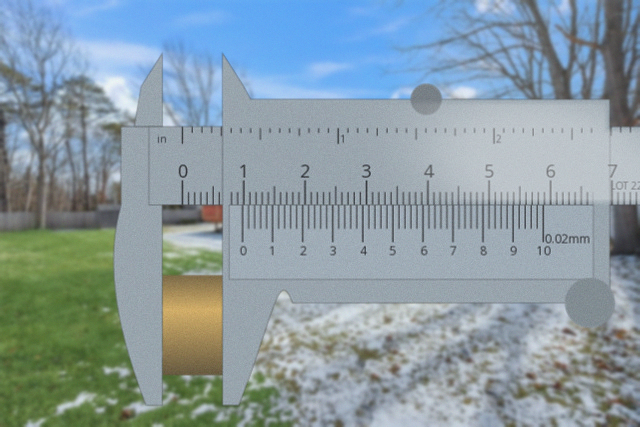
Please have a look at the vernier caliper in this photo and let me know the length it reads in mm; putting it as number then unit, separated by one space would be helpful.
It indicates 9.8 mm
